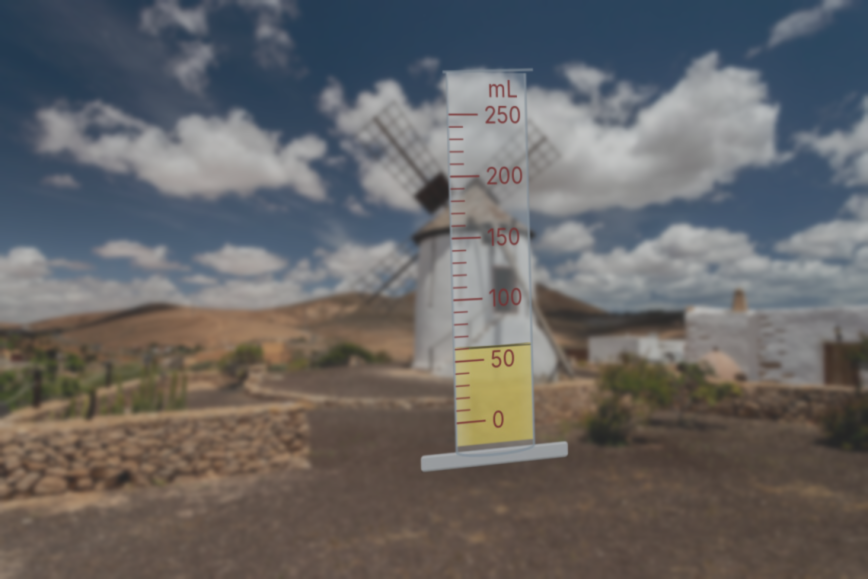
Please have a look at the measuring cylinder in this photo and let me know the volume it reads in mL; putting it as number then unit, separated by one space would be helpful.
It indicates 60 mL
